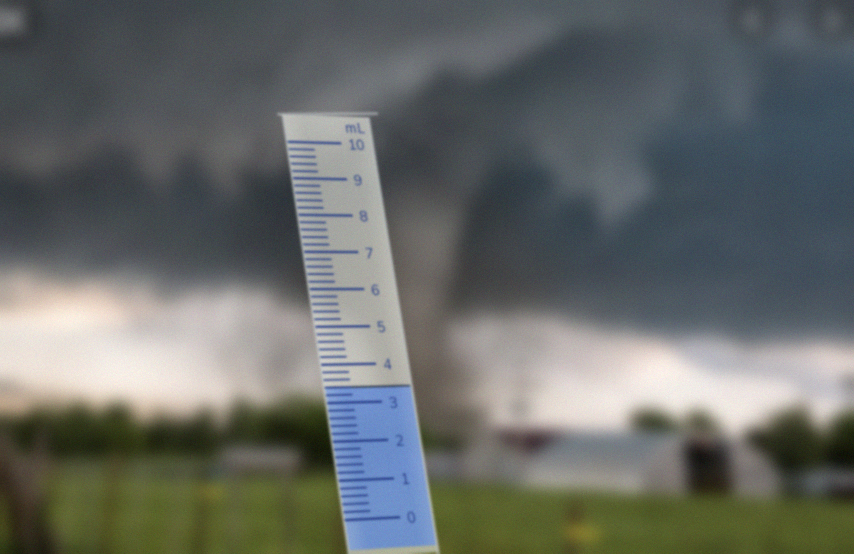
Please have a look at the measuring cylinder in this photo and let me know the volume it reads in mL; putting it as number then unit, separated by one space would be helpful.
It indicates 3.4 mL
